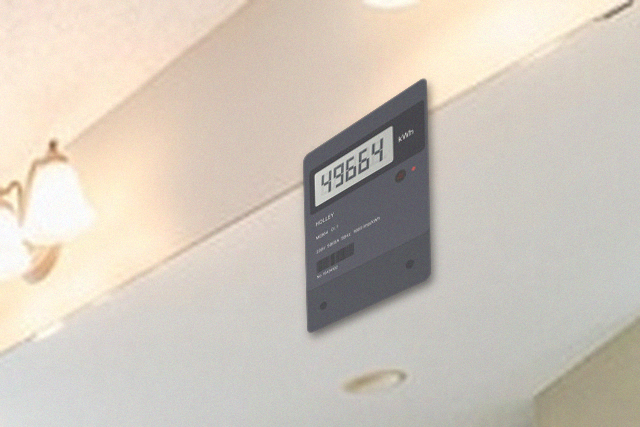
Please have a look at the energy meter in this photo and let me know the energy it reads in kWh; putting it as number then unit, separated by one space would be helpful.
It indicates 49664 kWh
